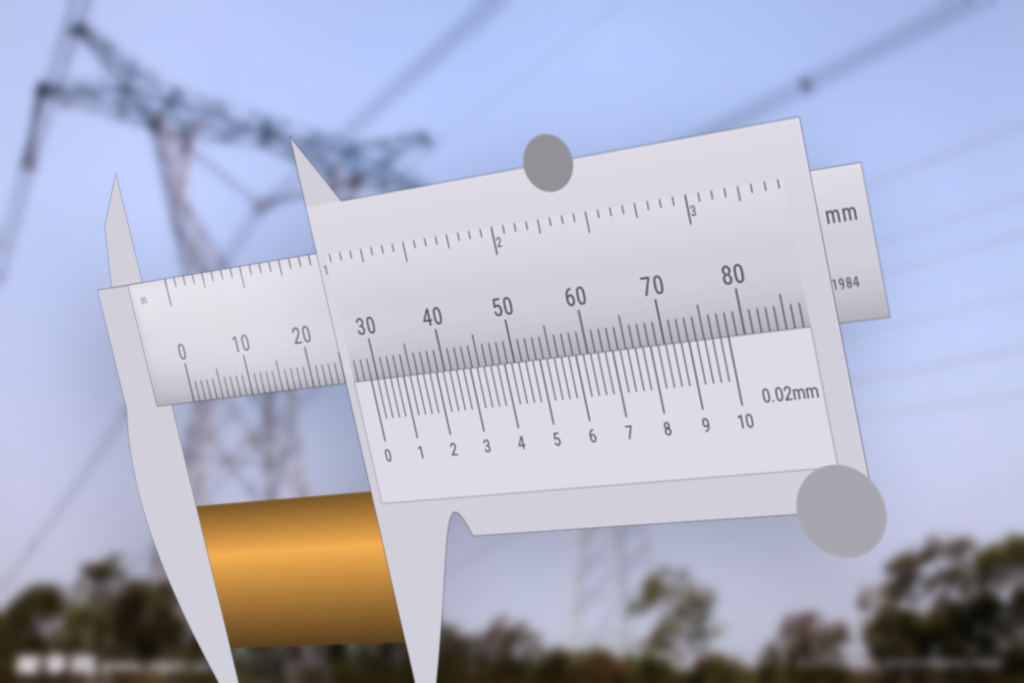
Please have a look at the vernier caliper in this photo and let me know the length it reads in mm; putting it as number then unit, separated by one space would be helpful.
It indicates 29.0 mm
